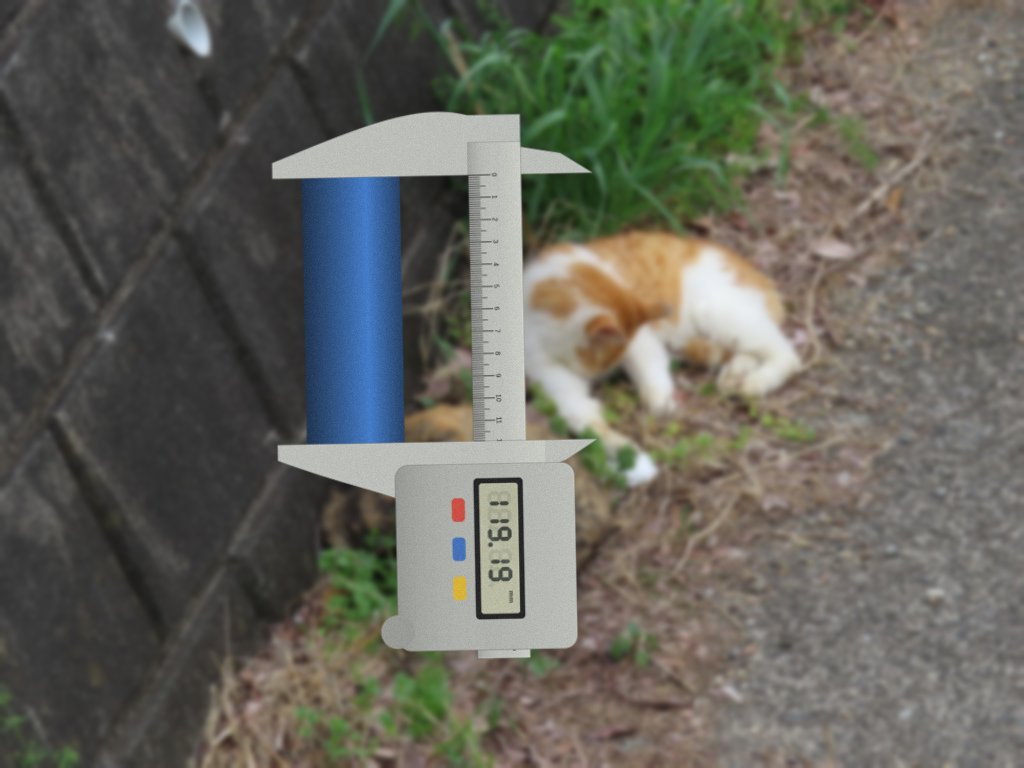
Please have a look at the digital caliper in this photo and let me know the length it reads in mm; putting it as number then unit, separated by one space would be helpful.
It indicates 119.19 mm
